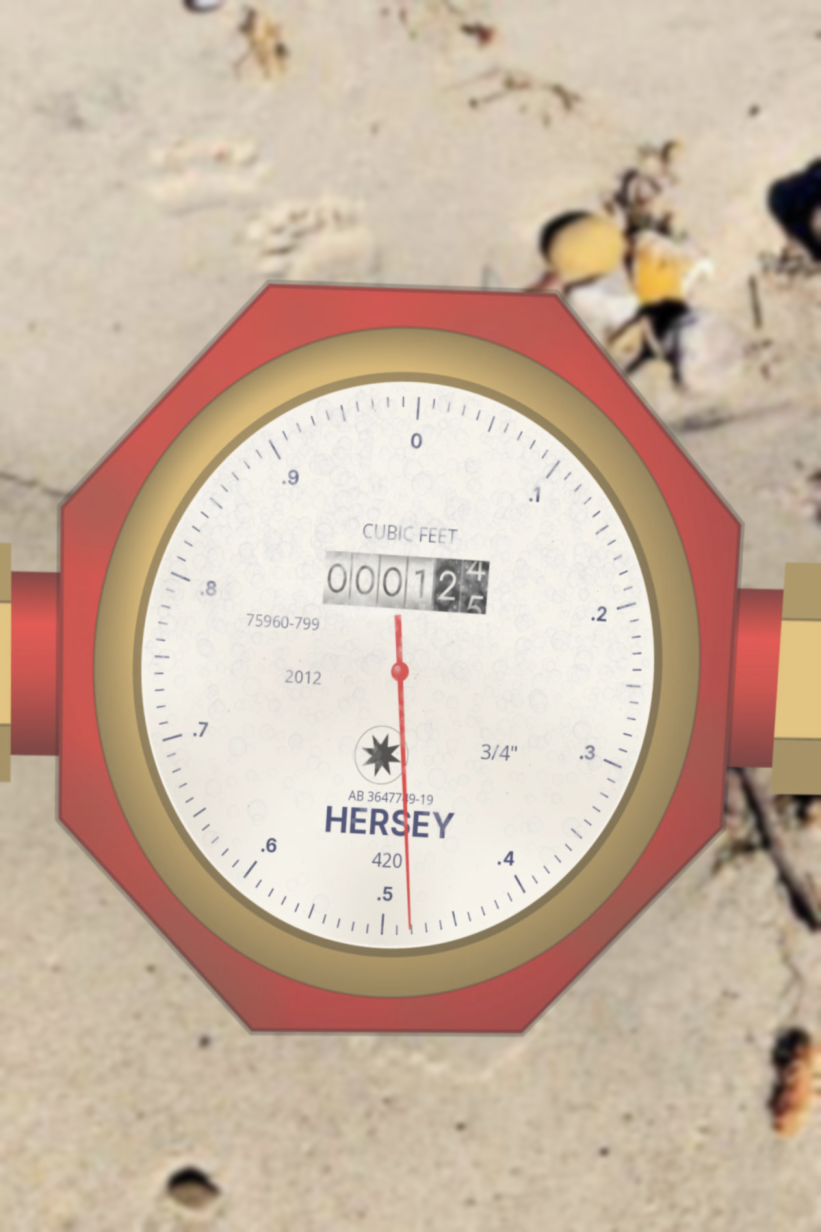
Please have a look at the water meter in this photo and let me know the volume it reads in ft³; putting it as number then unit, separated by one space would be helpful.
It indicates 124.48 ft³
